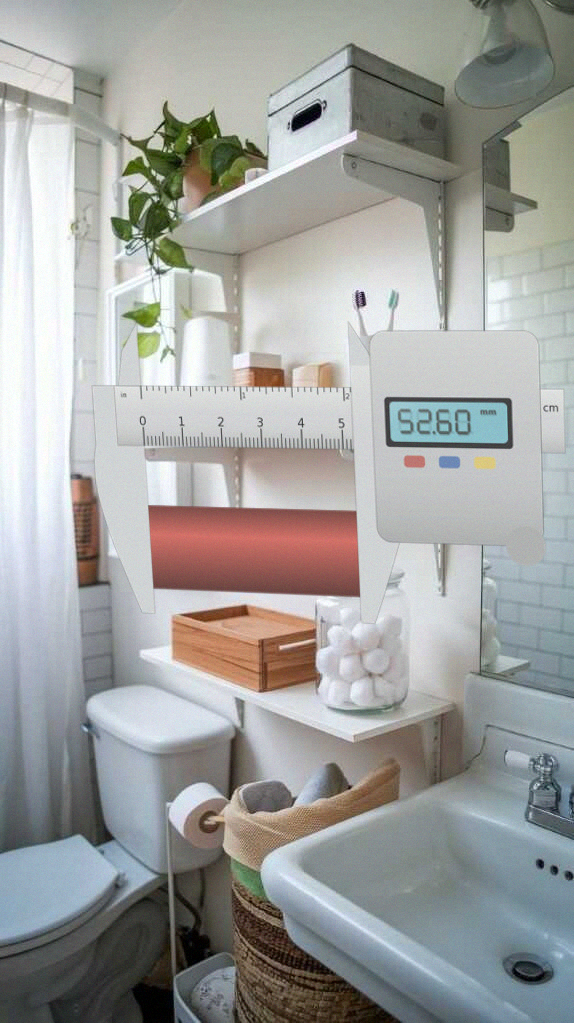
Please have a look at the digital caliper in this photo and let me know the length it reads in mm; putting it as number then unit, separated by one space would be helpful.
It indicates 52.60 mm
